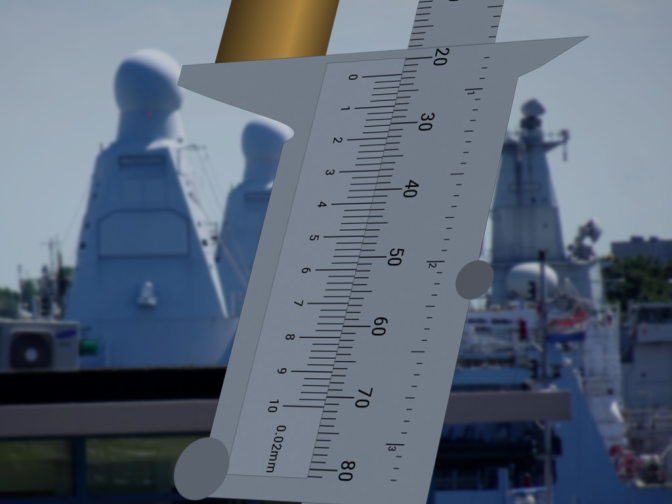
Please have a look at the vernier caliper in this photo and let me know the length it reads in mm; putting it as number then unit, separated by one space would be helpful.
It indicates 22.4 mm
